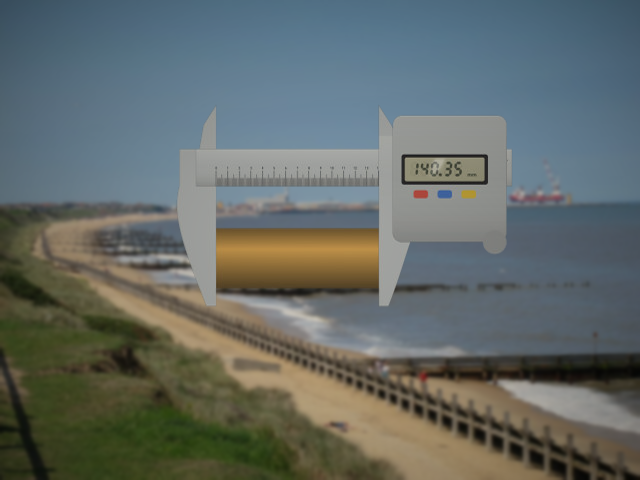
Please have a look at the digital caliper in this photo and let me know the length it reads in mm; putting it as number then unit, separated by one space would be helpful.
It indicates 140.35 mm
